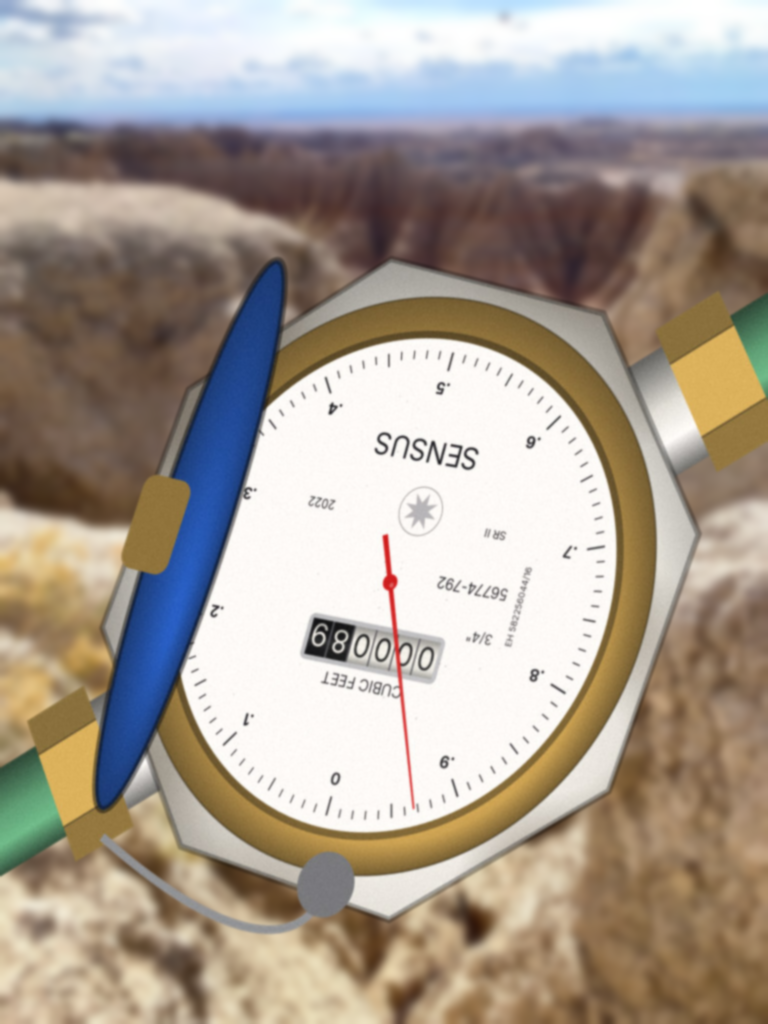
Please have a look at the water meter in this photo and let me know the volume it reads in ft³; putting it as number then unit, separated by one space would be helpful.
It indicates 88.93 ft³
